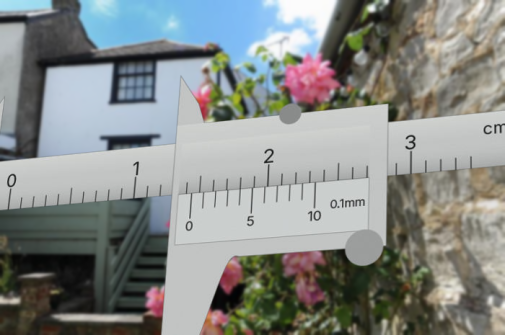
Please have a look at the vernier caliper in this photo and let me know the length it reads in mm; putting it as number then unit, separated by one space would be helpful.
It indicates 14.4 mm
